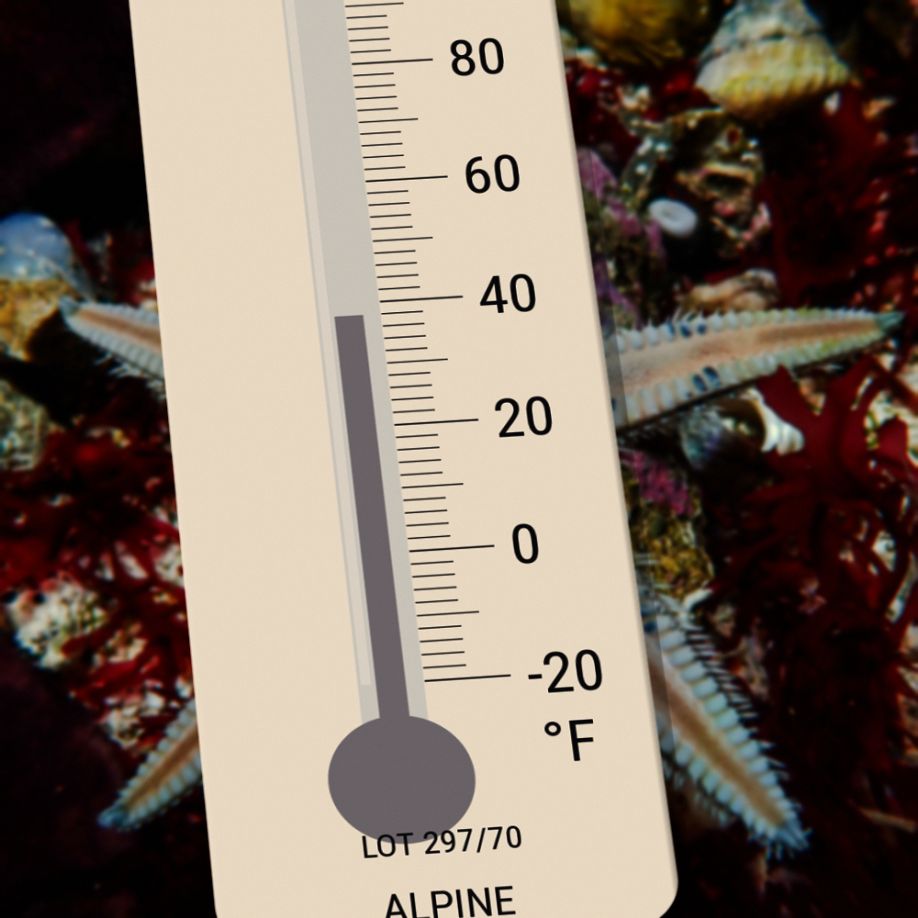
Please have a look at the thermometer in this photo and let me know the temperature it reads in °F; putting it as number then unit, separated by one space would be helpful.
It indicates 38 °F
